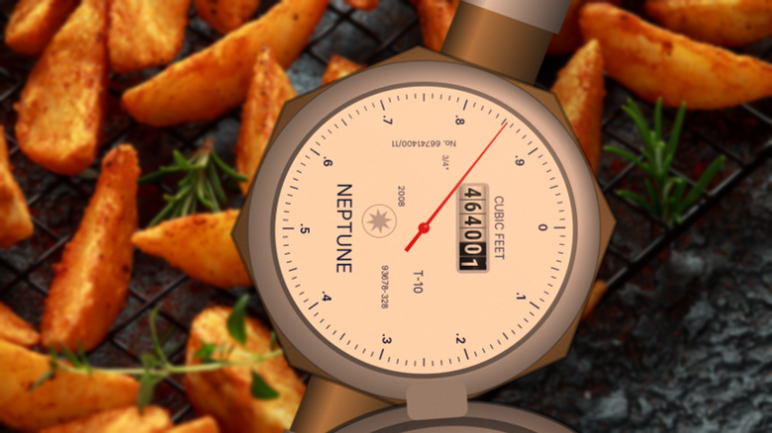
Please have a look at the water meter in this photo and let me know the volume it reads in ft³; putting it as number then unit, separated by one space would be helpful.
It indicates 464000.85 ft³
